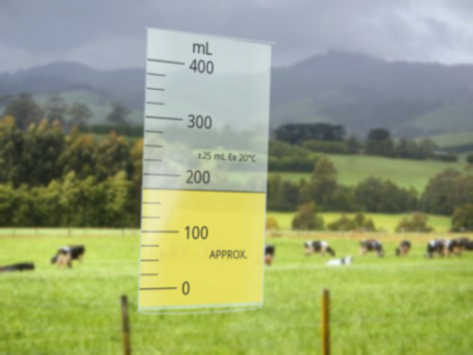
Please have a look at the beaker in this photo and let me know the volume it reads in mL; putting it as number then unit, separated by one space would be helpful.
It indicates 175 mL
